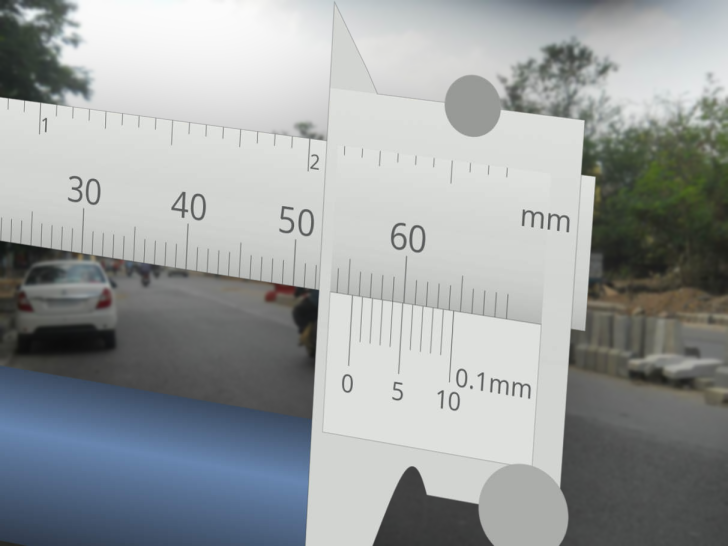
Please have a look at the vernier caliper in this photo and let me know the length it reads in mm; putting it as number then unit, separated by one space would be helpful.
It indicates 55.4 mm
